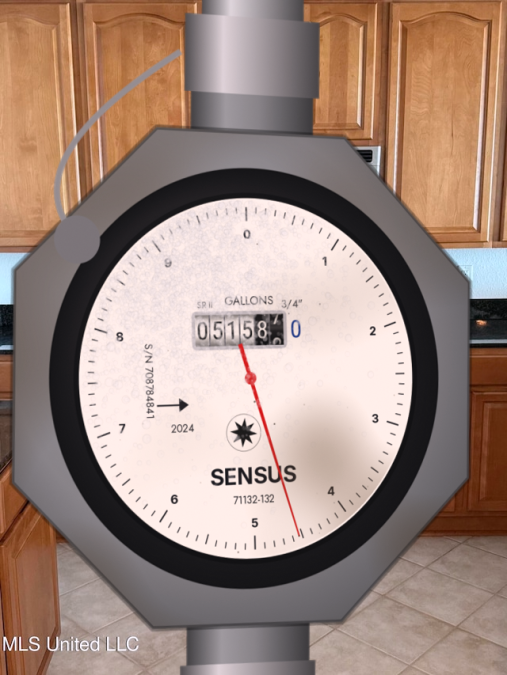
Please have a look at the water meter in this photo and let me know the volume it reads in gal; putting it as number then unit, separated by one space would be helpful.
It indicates 515874.5 gal
